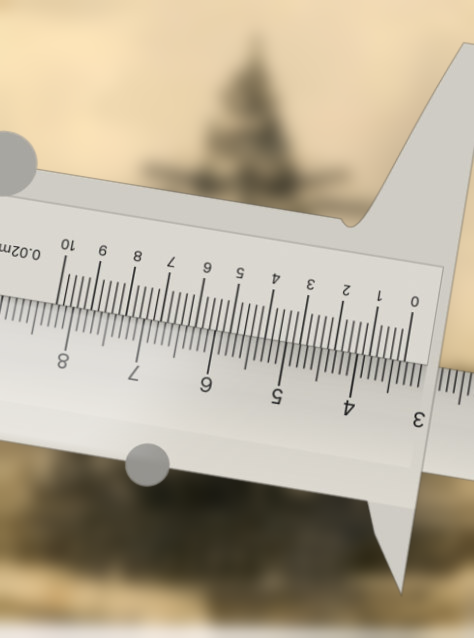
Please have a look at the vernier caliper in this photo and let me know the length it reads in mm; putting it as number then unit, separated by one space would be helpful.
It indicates 33.4 mm
